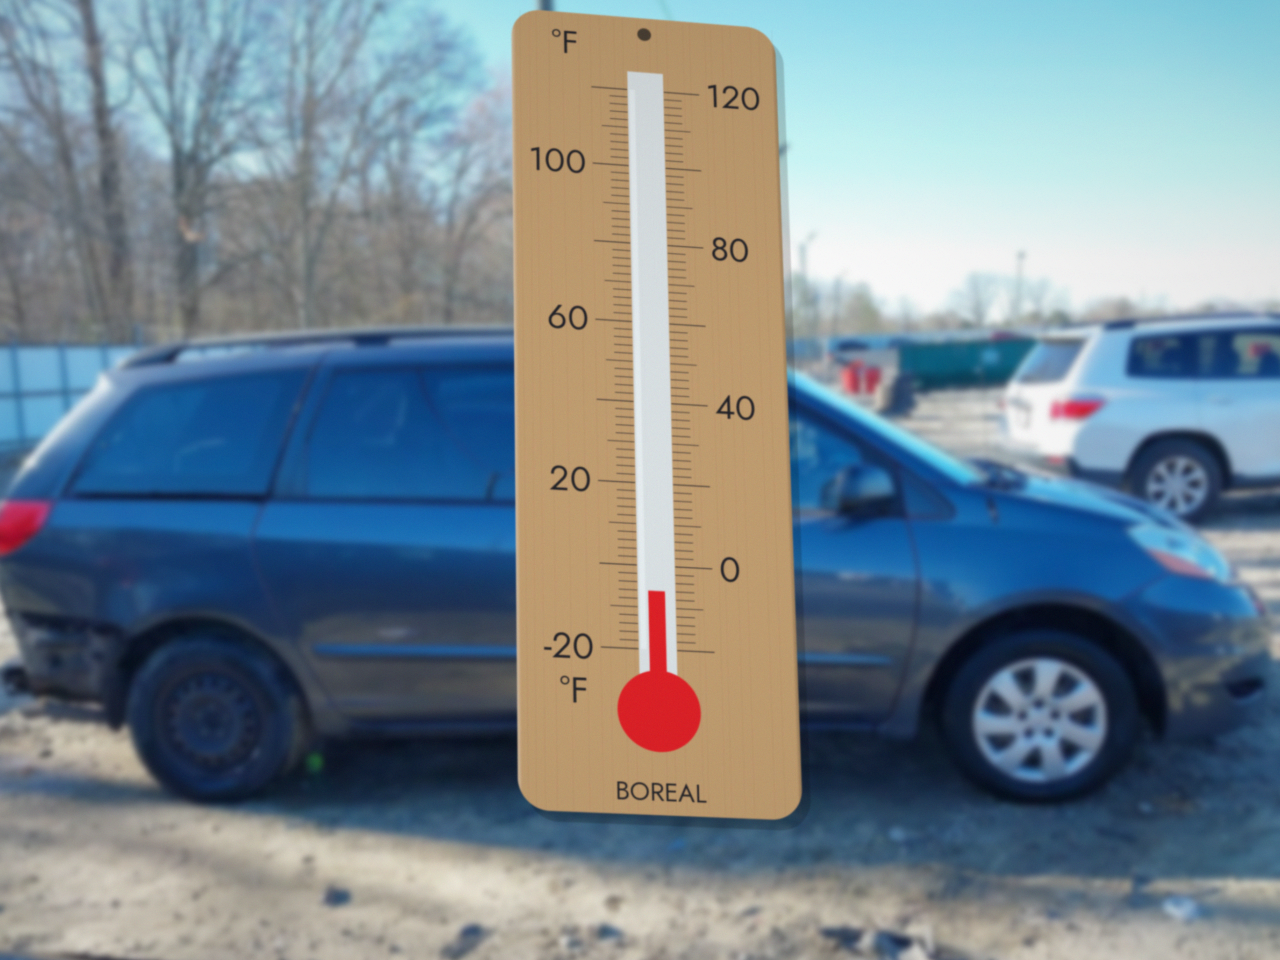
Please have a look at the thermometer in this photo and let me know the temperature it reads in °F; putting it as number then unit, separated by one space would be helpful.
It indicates -6 °F
